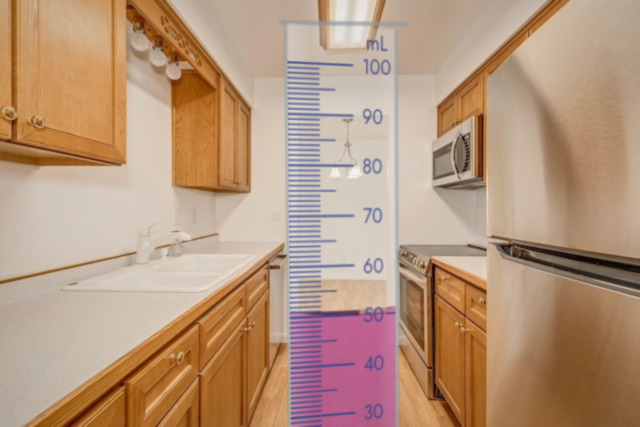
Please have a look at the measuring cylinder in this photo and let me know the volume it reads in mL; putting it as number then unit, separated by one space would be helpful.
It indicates 50 mL
